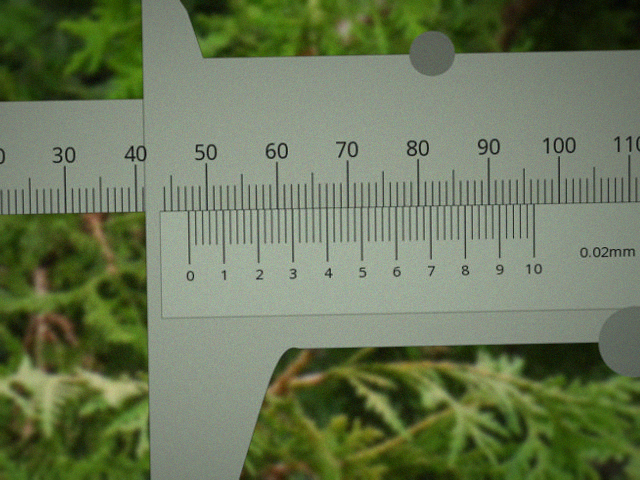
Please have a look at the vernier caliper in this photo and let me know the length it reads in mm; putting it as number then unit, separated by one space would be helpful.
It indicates 47.4 mm
